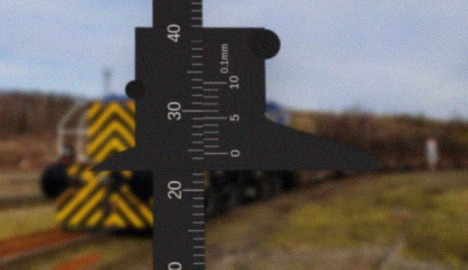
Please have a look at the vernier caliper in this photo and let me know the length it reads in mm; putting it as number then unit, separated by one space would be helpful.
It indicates 24.6 mm
